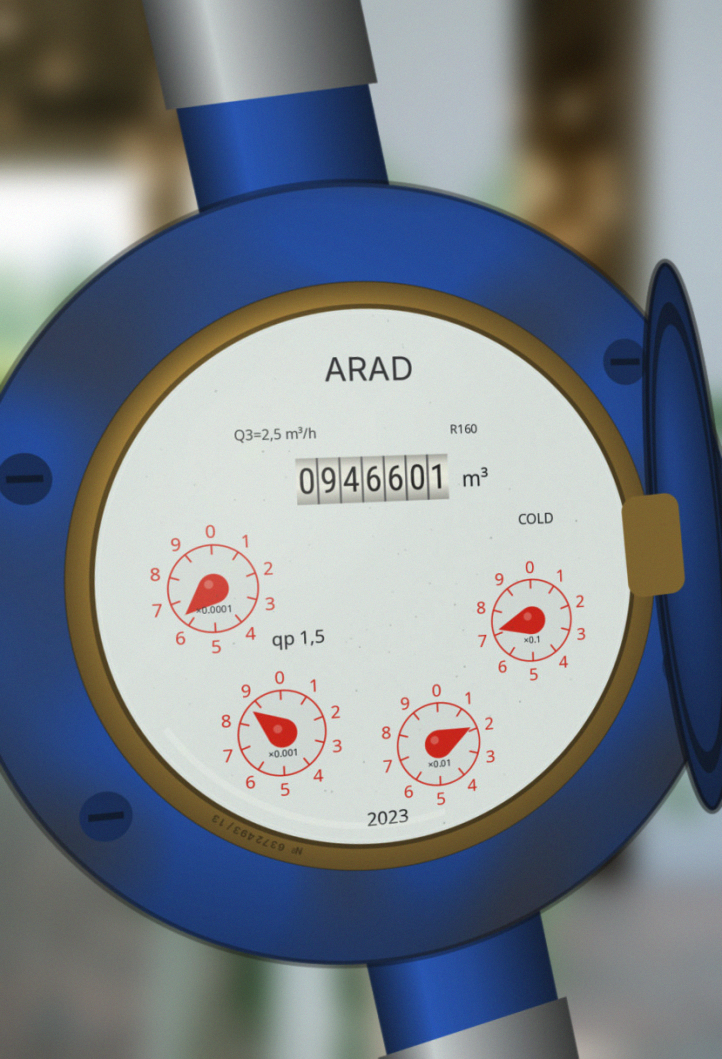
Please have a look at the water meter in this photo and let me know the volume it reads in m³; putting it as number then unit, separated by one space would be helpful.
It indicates 946601.7186 m³
